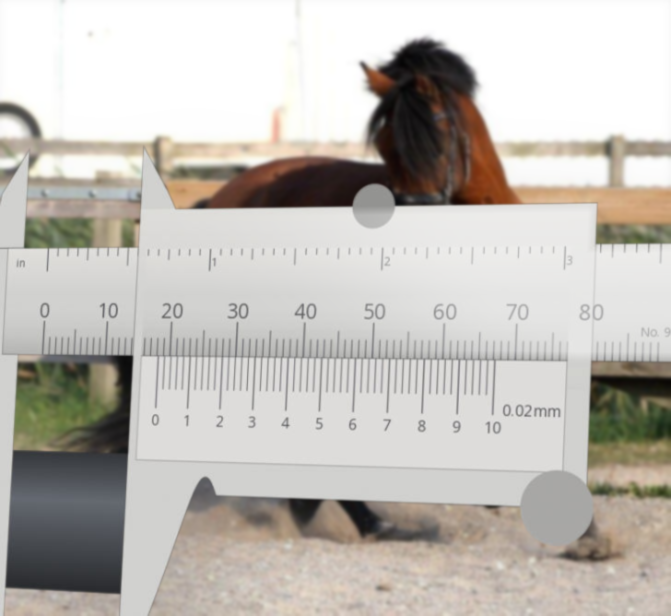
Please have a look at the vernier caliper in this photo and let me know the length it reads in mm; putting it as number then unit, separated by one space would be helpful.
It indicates 18.2 mm
